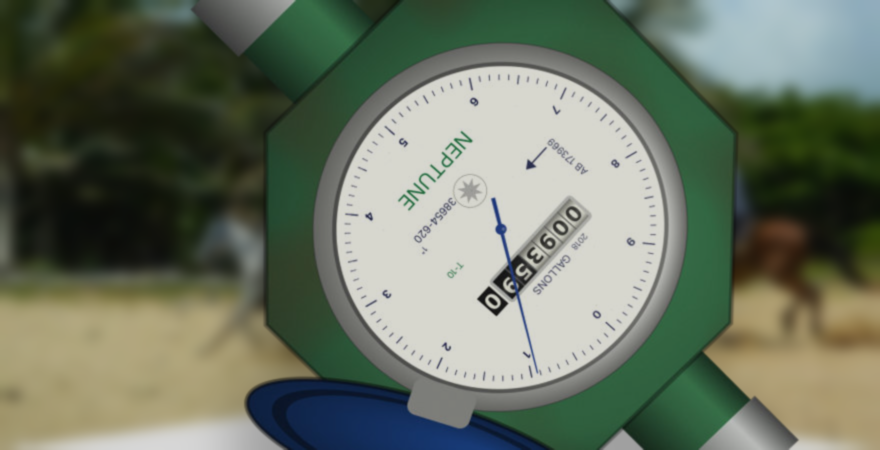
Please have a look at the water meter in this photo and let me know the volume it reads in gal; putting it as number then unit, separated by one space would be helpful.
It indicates 93590.9 gal
